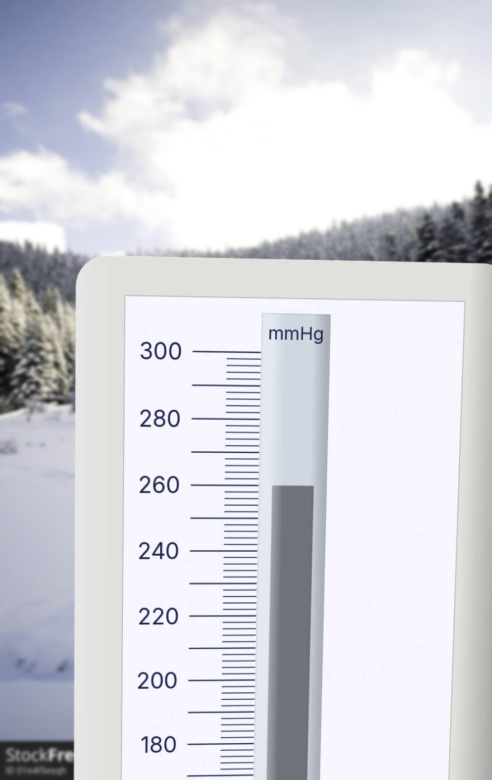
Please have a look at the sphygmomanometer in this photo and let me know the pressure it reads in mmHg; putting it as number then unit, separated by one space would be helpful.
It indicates 260 mmHg
